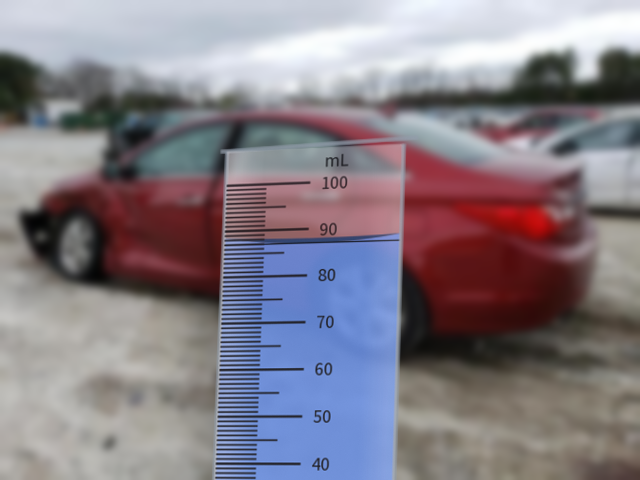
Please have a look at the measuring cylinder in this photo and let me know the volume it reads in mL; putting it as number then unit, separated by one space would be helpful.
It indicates 87 mL
